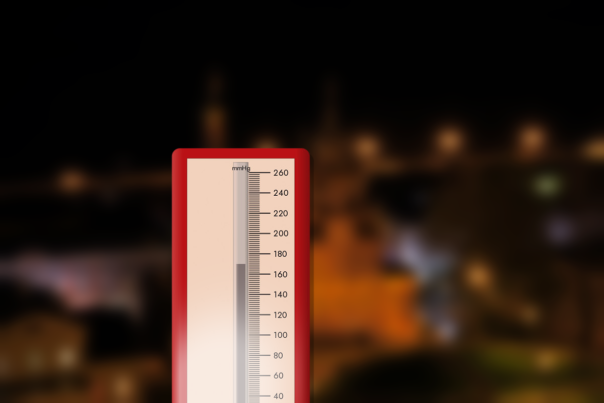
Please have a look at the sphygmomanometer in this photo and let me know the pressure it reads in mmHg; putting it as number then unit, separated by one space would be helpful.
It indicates 170 mmHg
